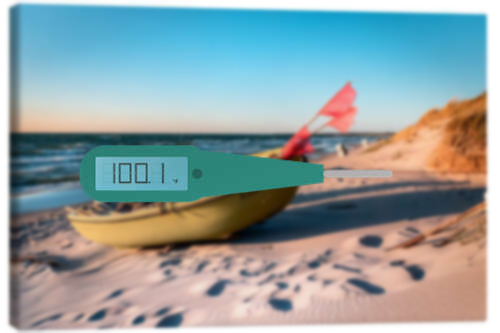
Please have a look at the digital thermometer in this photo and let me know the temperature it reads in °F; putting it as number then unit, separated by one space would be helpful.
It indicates 100.1 °F
